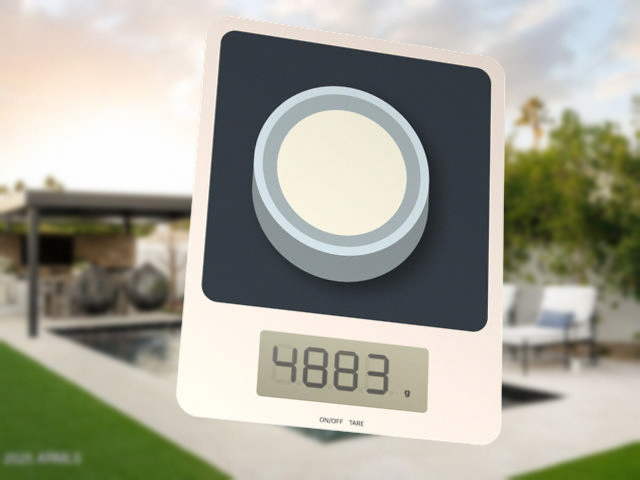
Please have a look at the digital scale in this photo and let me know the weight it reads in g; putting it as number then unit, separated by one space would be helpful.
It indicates 4883 g
